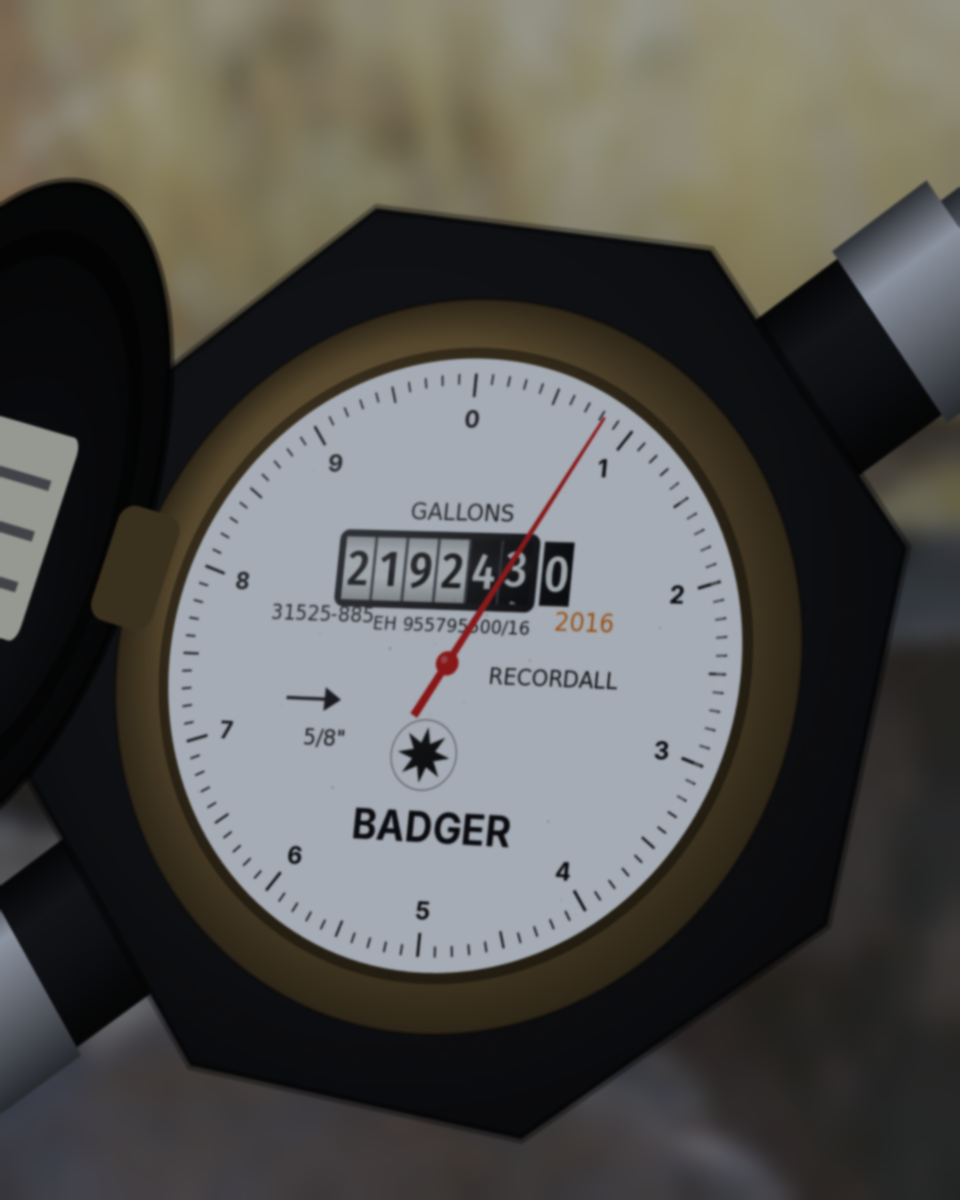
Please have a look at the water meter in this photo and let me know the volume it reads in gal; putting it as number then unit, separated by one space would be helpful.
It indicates 2192430.8 gal
